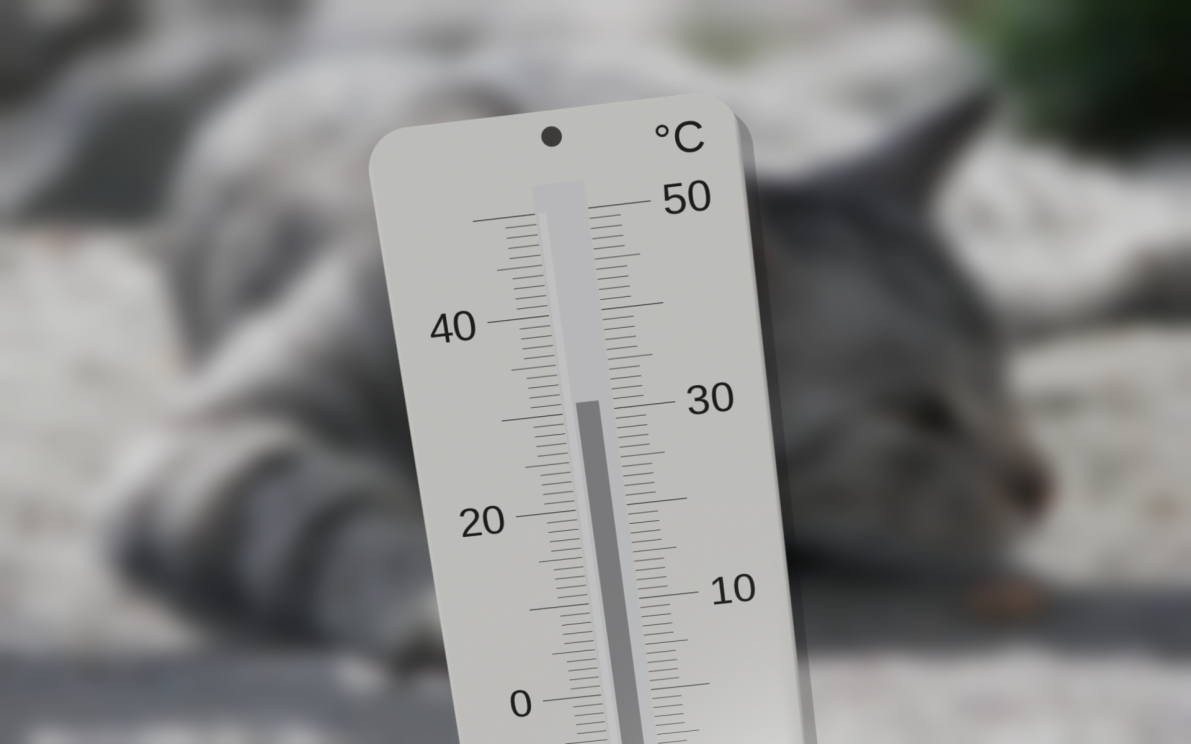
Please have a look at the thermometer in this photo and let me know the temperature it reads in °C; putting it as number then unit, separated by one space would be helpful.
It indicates 31 °C
